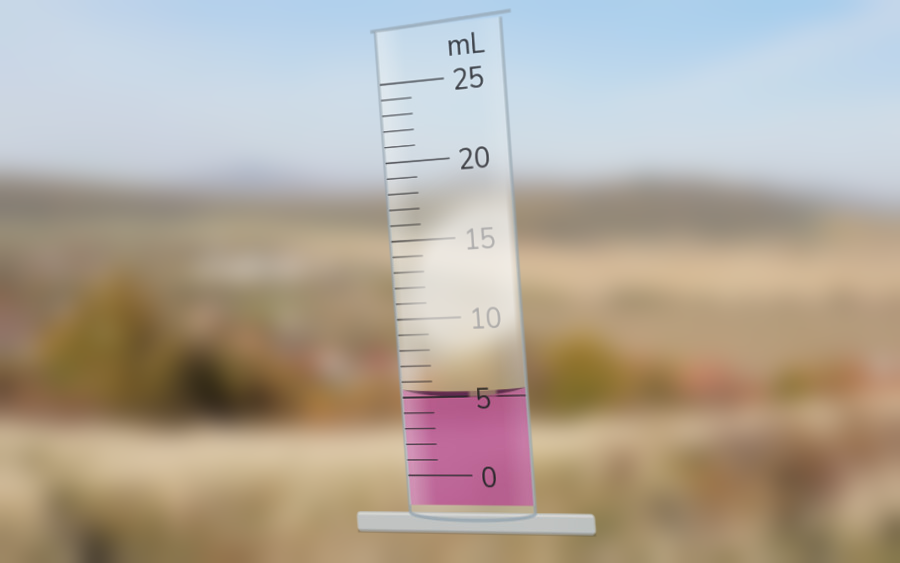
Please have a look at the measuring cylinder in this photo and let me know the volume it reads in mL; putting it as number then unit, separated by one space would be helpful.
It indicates 5 mL
